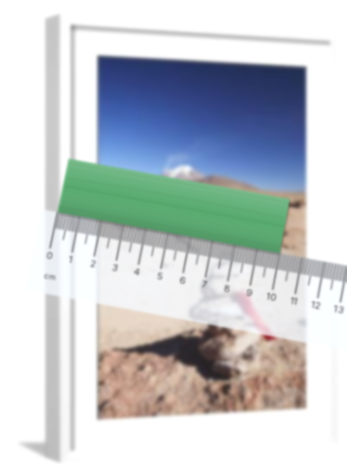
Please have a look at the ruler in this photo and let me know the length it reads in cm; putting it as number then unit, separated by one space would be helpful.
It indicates 10 cm
